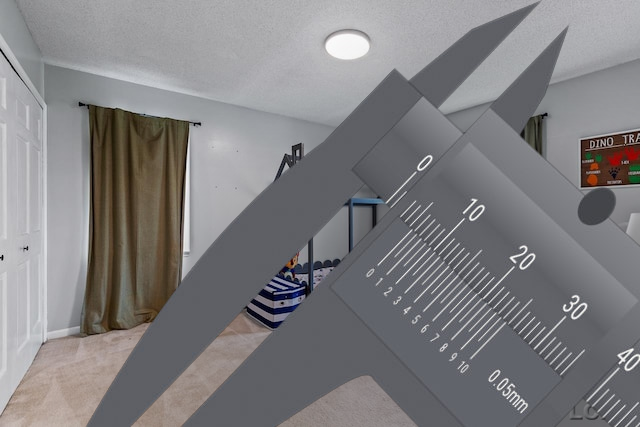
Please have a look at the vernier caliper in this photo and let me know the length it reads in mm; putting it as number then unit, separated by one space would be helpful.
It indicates 5.6 mm
